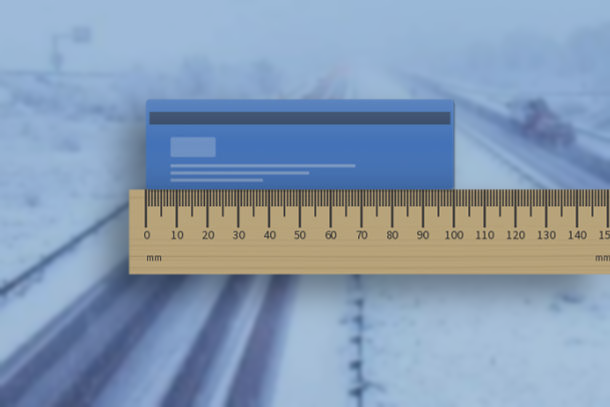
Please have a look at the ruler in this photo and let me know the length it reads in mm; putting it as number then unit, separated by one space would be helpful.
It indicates 100 mm
